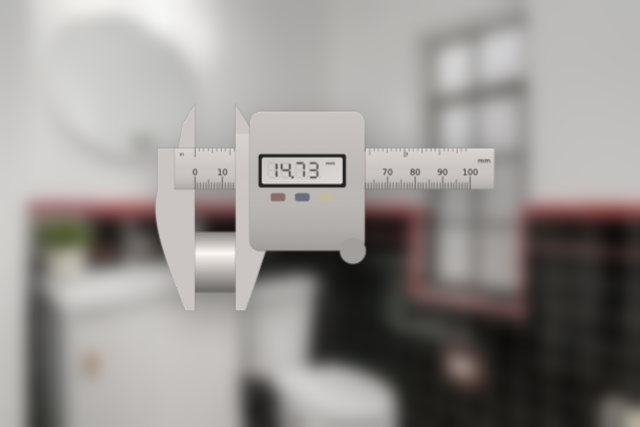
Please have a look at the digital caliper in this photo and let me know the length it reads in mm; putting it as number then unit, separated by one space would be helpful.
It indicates 14.73 mm
